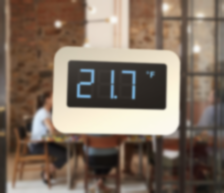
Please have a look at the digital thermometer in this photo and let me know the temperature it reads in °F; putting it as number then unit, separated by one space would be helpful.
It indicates 21.7 °F
